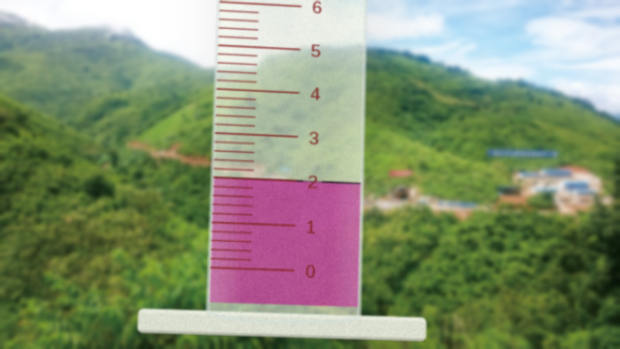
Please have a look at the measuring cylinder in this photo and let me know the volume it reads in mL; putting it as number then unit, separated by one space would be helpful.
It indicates 2 mL
